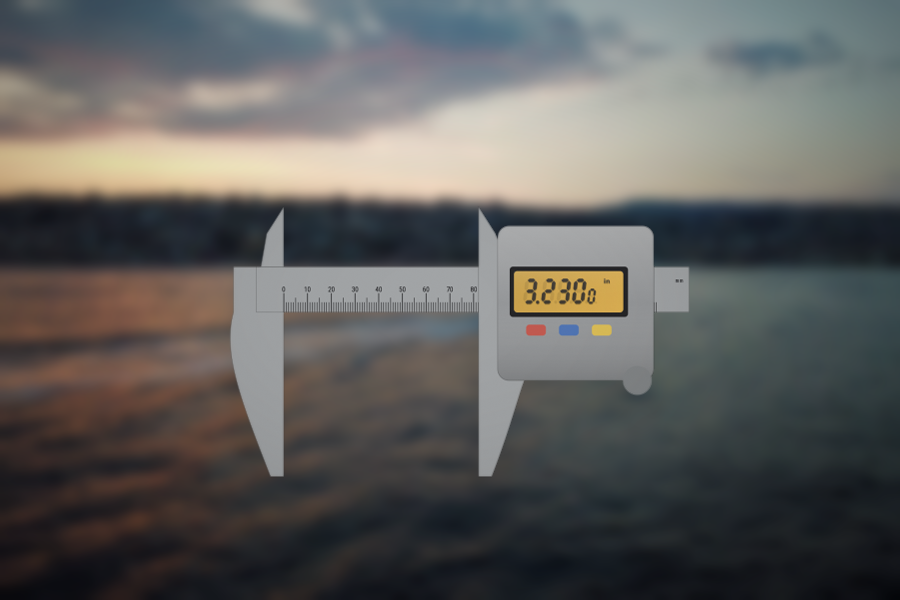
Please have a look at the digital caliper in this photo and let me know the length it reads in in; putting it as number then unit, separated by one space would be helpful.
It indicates 3.2300 in
